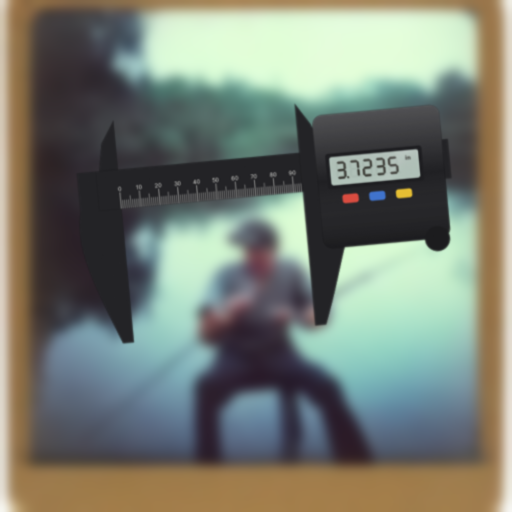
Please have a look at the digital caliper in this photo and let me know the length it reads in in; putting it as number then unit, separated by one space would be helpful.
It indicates 3.7235 in
